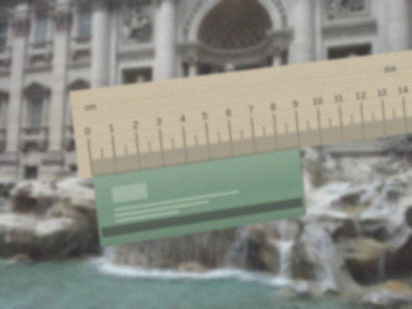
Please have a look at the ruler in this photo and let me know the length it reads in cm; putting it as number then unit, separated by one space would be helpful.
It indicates 9 cm
